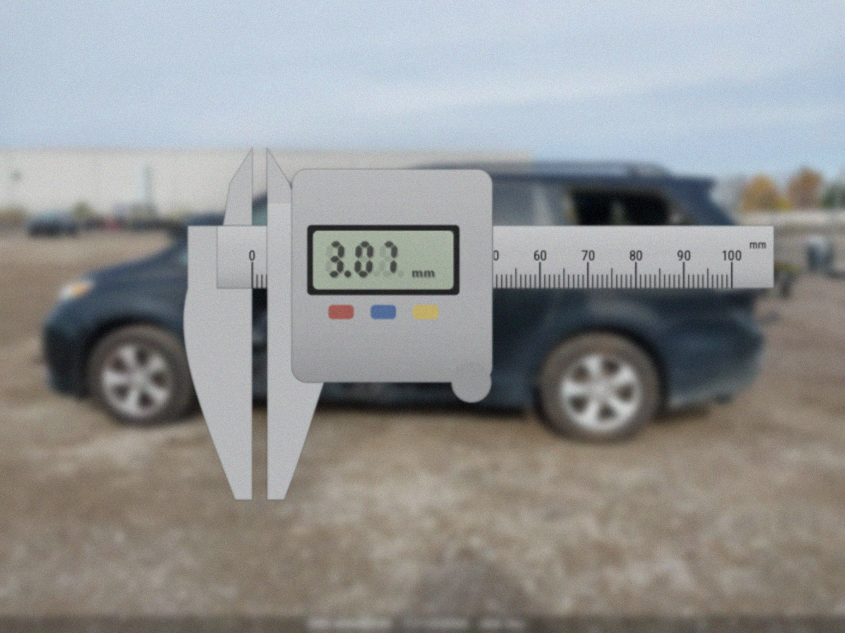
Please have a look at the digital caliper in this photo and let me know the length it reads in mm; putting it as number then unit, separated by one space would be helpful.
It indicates 3.07 mm
